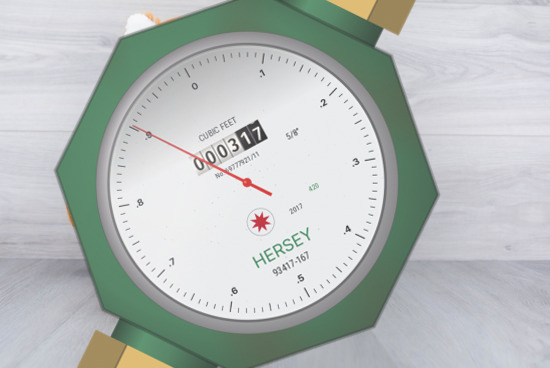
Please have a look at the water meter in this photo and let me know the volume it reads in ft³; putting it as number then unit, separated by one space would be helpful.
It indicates 316.90 ft³
